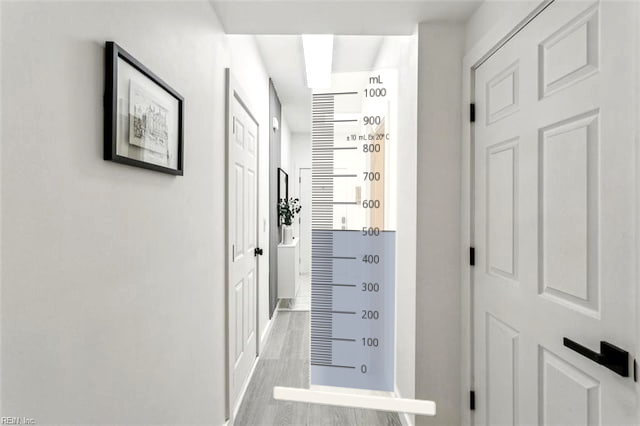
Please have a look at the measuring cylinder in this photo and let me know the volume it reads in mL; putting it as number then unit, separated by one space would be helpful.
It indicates 500 mL
